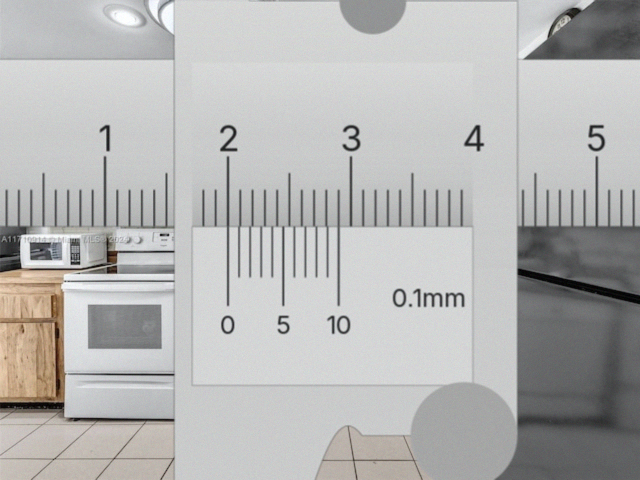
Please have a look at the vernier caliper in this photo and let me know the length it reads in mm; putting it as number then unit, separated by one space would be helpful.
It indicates 20.0 mm
